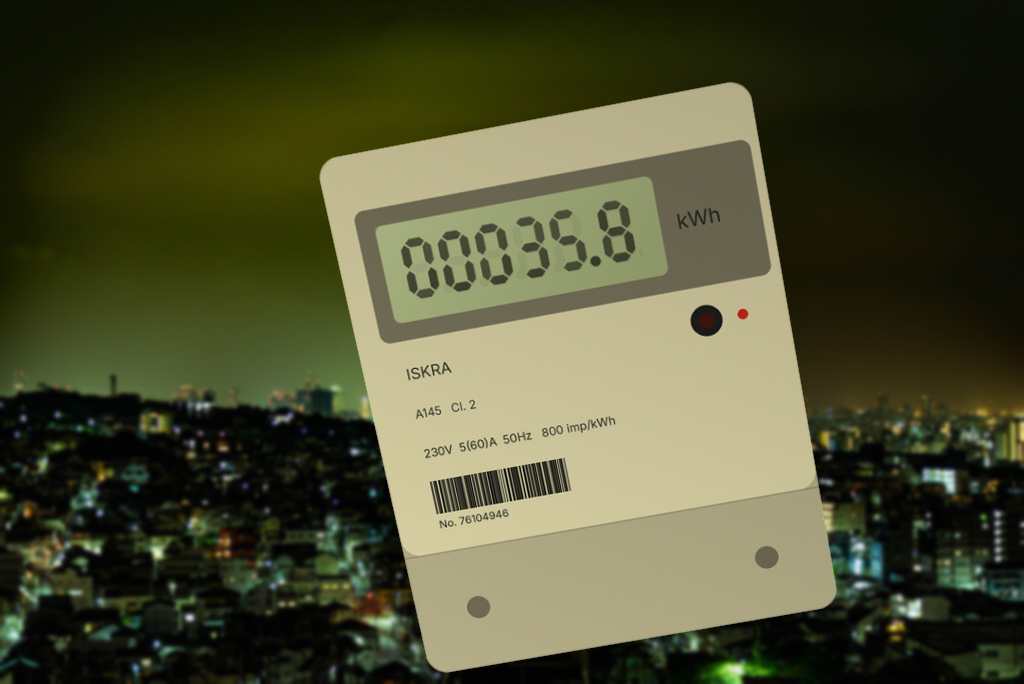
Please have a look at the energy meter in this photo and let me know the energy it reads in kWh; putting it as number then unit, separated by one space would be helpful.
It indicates 35.8 kWh
